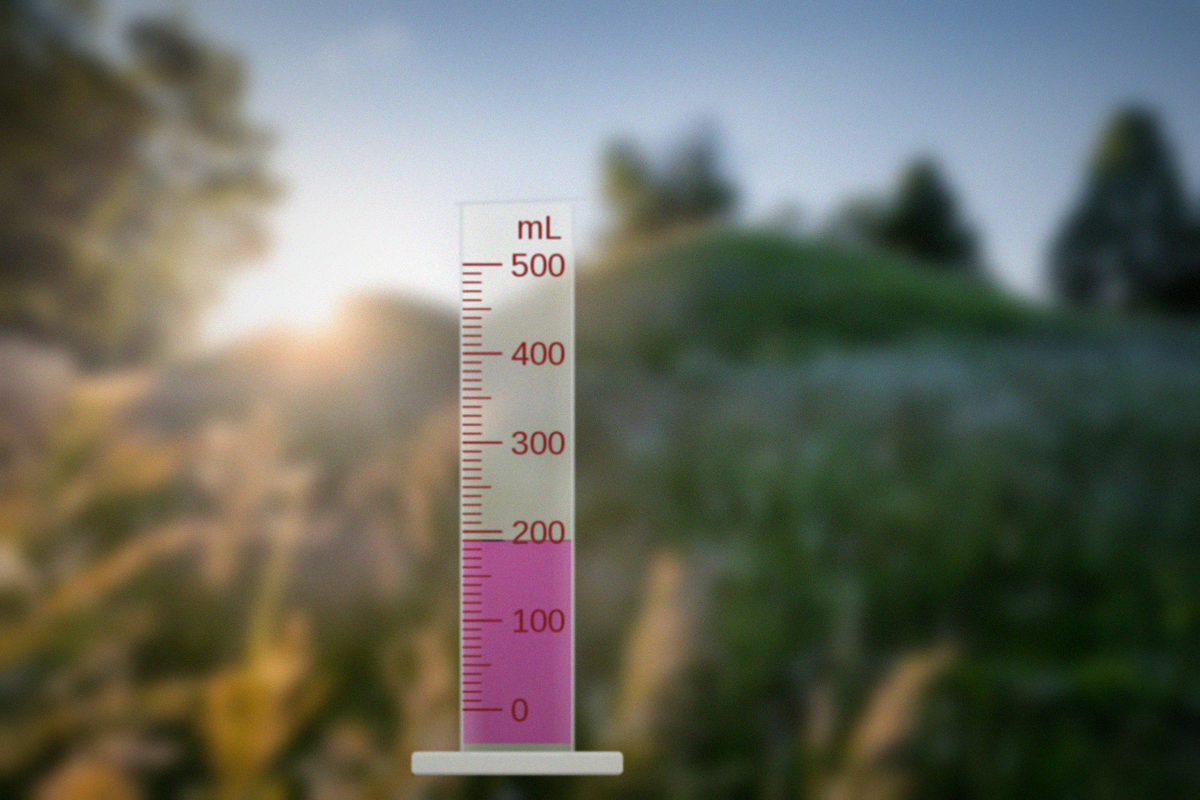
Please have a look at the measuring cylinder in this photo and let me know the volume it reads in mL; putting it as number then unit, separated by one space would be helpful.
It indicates 190 mL
